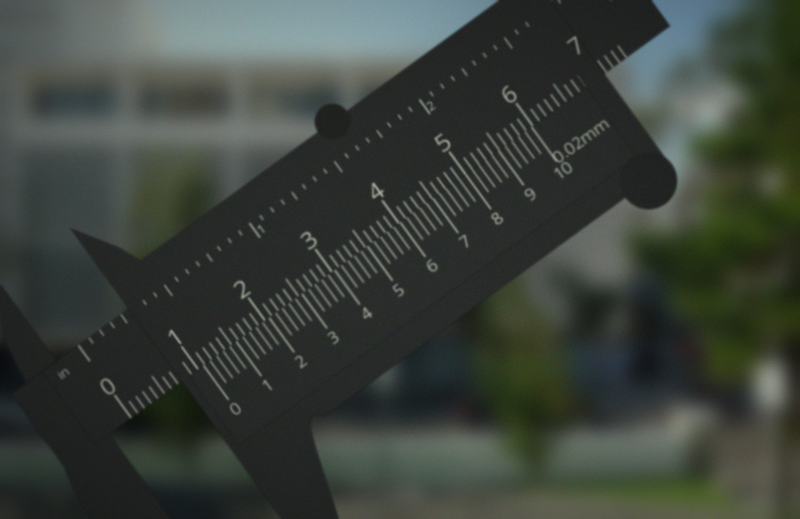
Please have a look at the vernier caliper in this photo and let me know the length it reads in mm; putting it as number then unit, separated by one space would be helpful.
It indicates 10.8 mm
